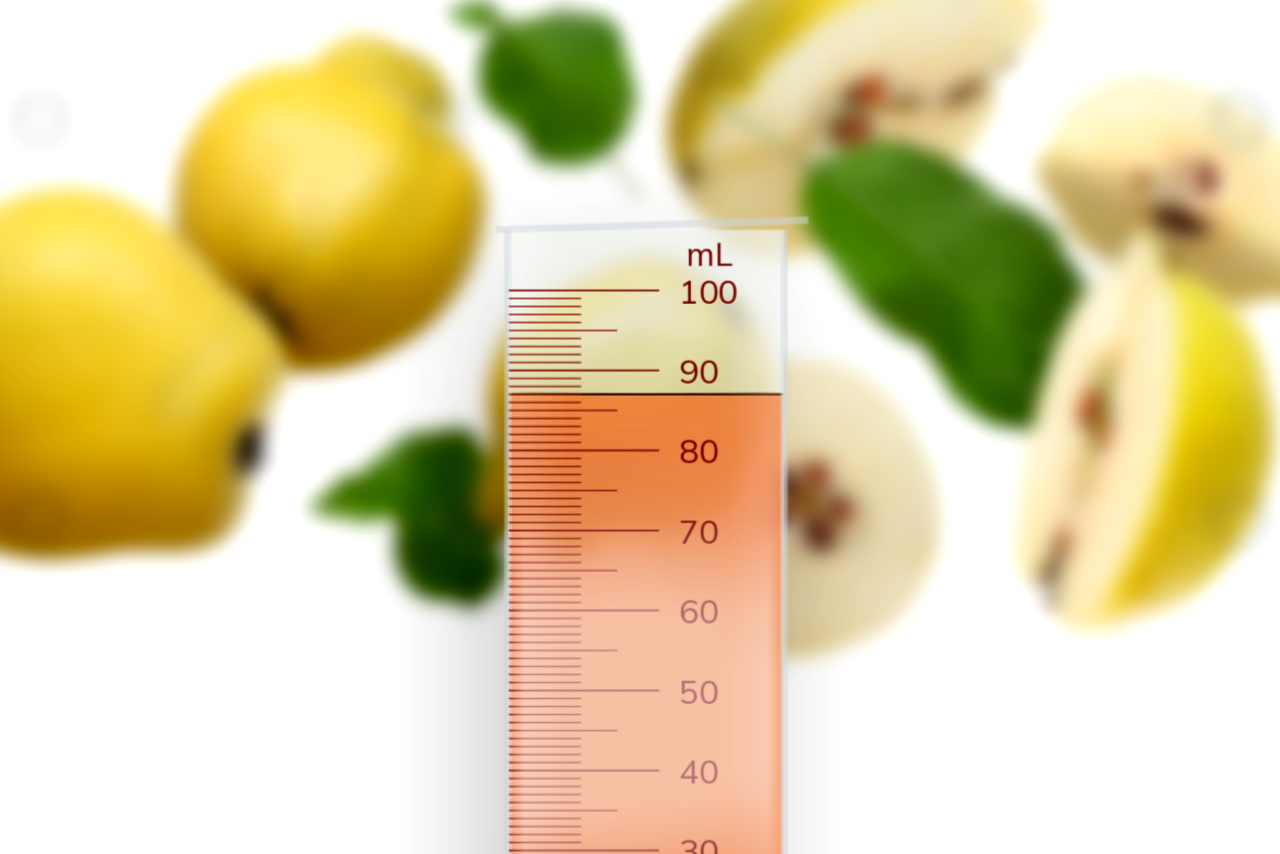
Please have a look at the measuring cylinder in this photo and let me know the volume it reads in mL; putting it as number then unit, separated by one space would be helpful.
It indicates 87 mL
